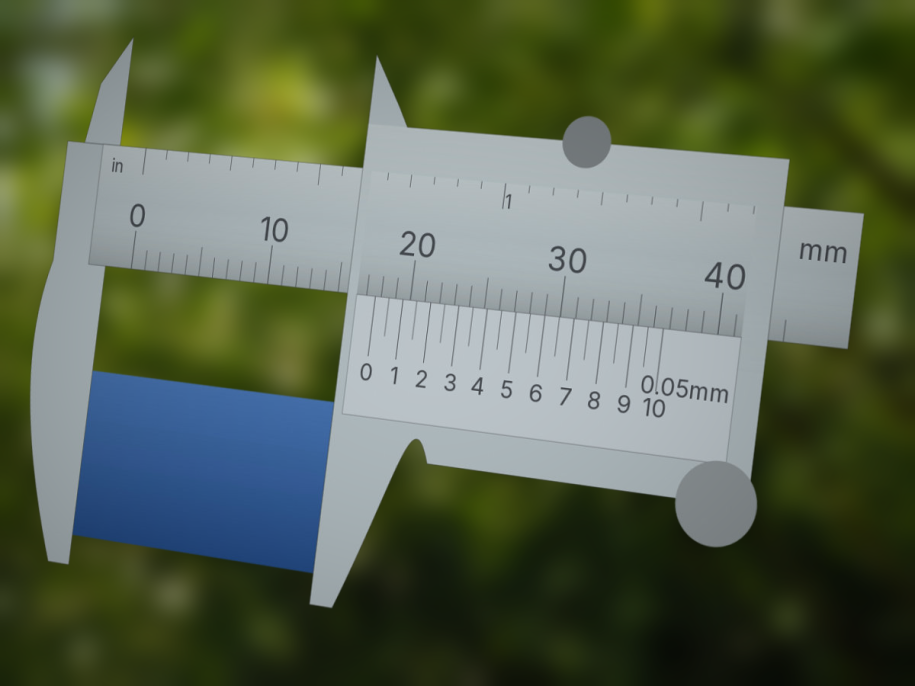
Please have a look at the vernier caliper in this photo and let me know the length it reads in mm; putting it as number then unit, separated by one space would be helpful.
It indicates 17.6 mm
